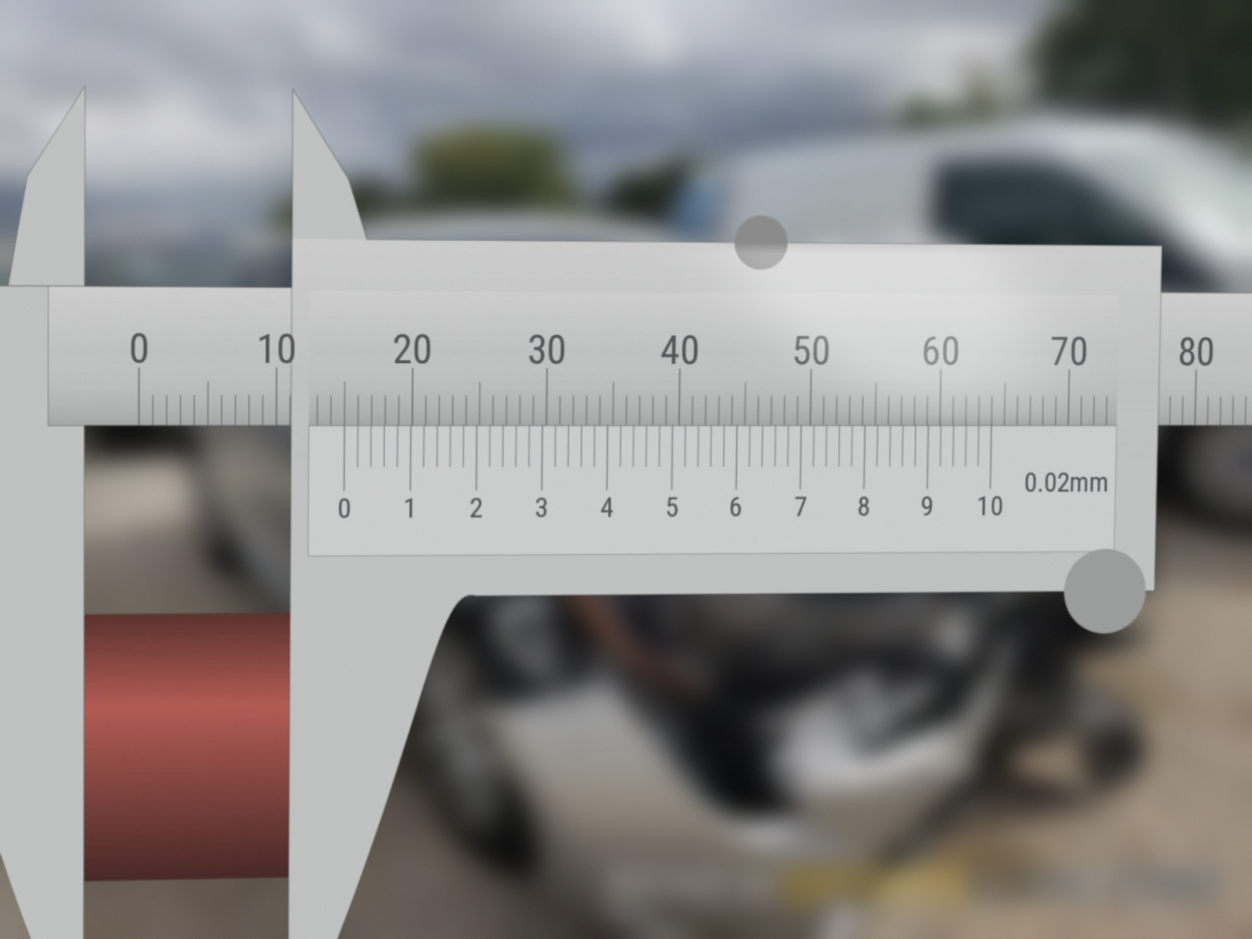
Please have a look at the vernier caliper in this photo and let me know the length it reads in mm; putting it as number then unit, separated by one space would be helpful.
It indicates 15.0 mm
